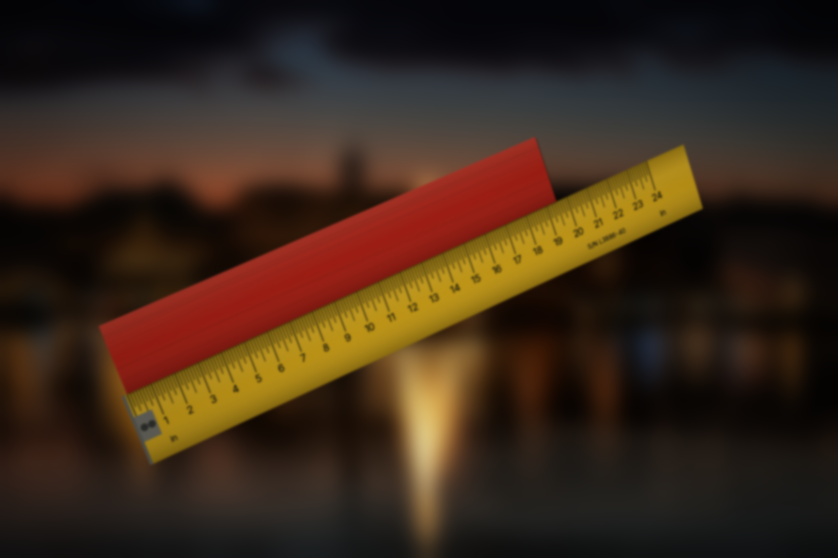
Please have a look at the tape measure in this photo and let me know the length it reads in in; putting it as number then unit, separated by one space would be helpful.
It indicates 19.5 in
